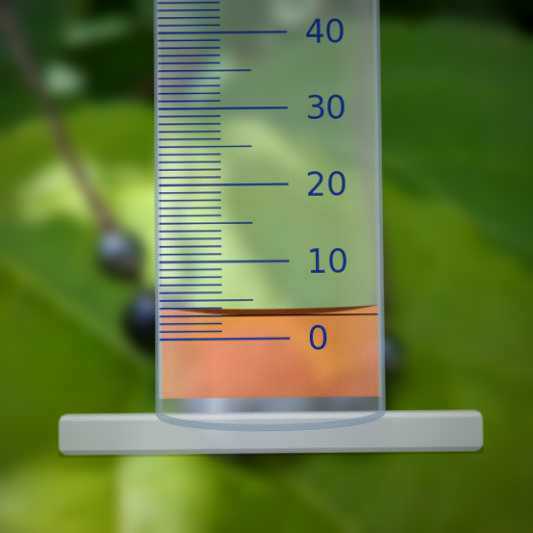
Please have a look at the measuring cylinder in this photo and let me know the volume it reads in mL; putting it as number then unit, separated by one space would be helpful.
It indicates 3 mL
